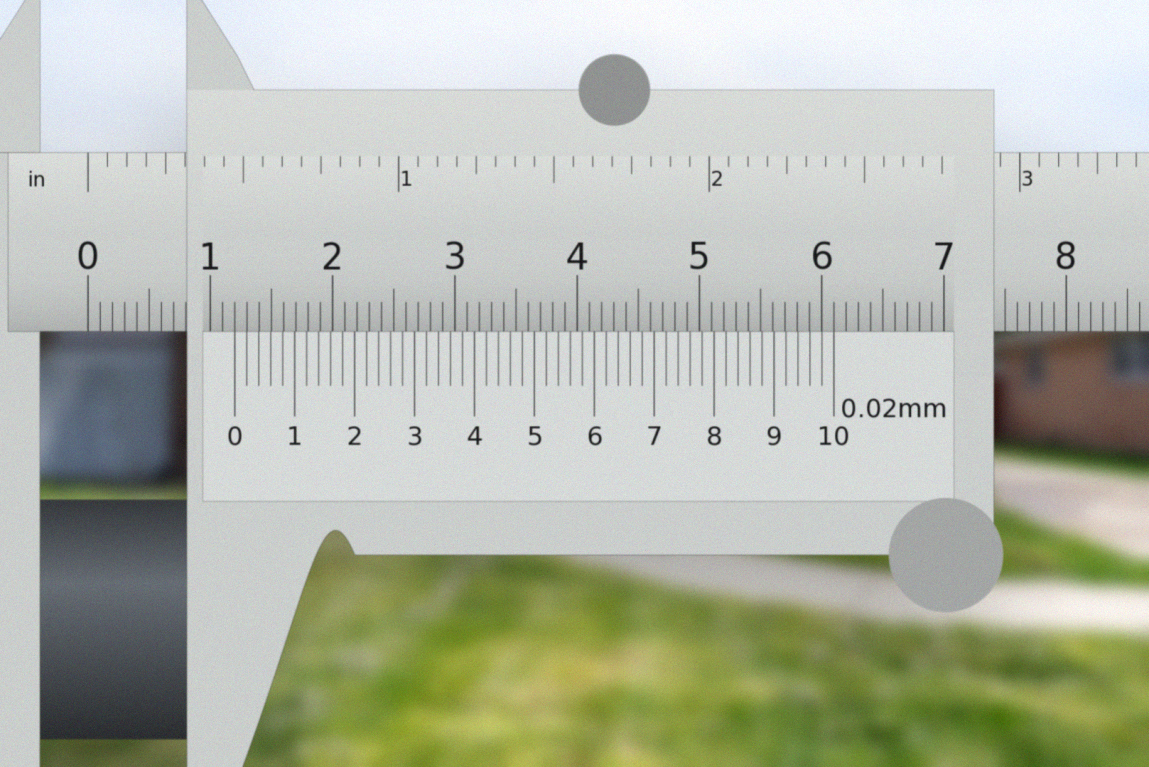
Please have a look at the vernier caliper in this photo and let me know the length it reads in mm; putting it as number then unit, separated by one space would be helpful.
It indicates 12.0 mm
